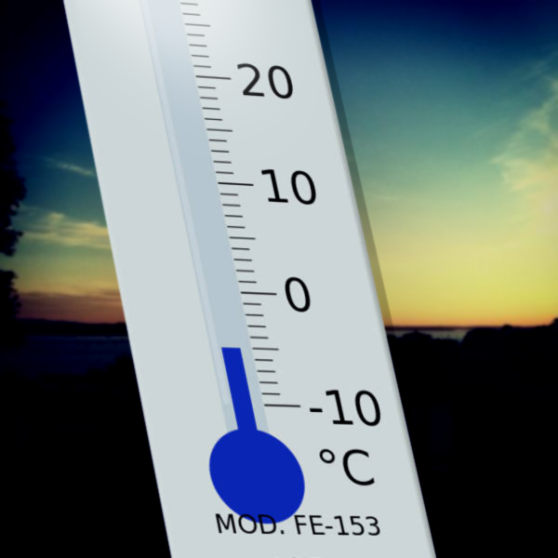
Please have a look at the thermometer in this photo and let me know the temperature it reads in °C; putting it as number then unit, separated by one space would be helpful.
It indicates -5 °C
